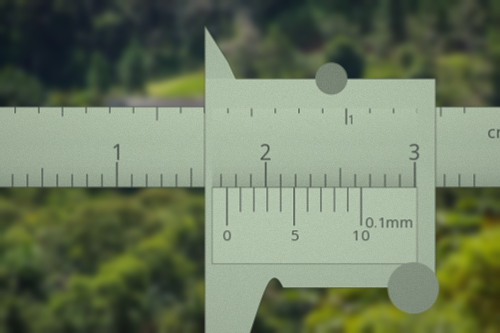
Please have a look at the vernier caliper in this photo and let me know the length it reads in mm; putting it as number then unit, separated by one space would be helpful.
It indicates 17.4 mm
